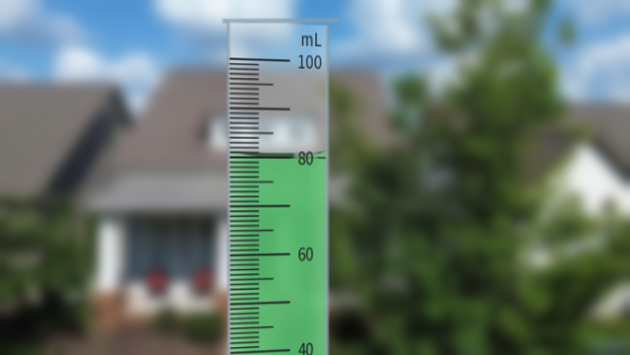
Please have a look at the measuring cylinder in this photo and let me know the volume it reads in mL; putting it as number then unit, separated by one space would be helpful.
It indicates 80 mL
